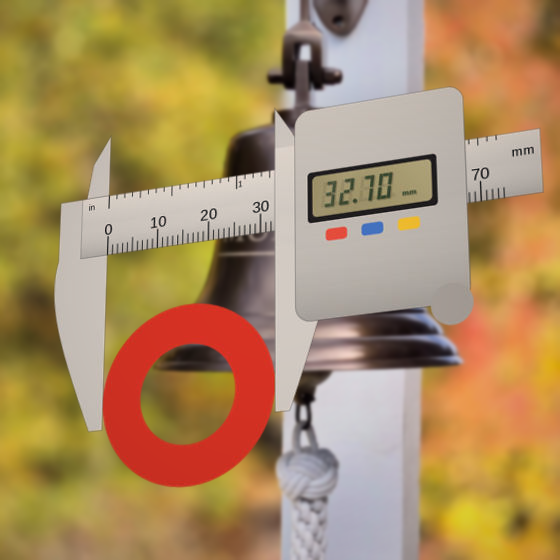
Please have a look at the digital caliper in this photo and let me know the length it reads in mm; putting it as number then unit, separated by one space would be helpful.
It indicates 32.70 mm
